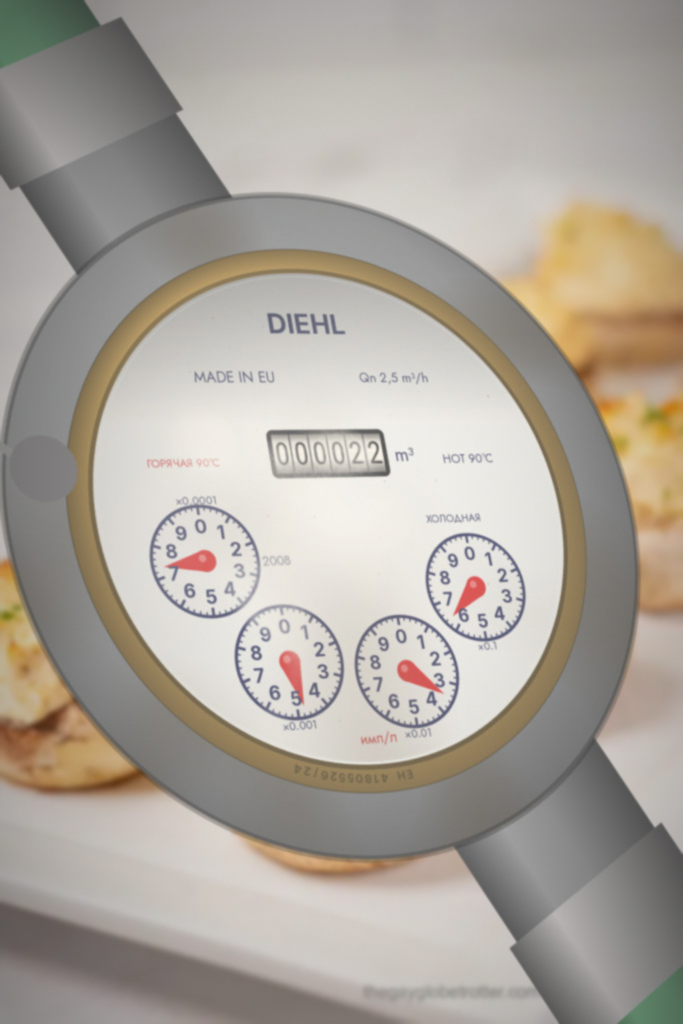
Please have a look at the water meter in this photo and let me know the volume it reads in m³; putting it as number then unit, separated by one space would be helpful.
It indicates 22.6347 m³
